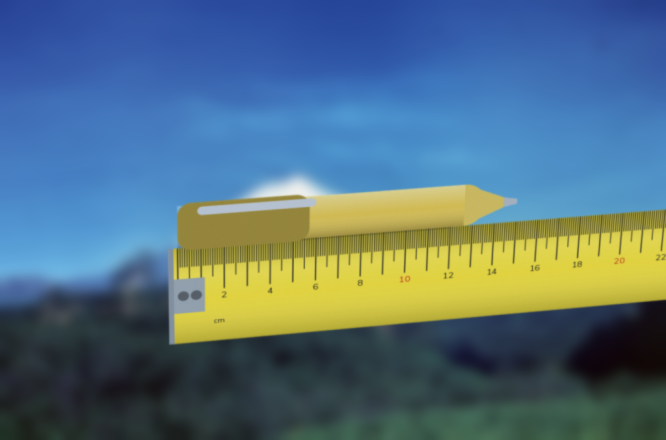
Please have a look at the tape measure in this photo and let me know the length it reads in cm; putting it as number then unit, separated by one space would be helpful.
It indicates 15 cm
